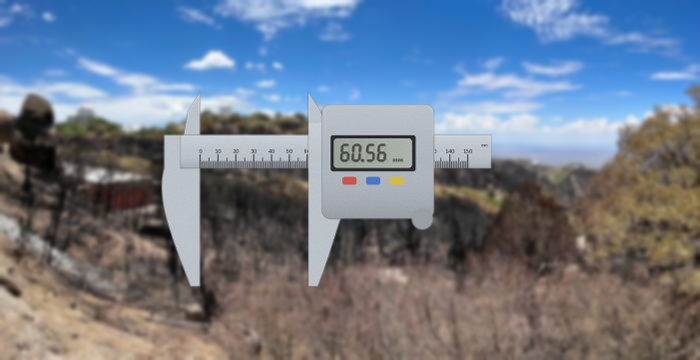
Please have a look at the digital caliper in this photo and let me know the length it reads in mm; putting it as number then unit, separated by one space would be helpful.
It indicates 60.56 mm
